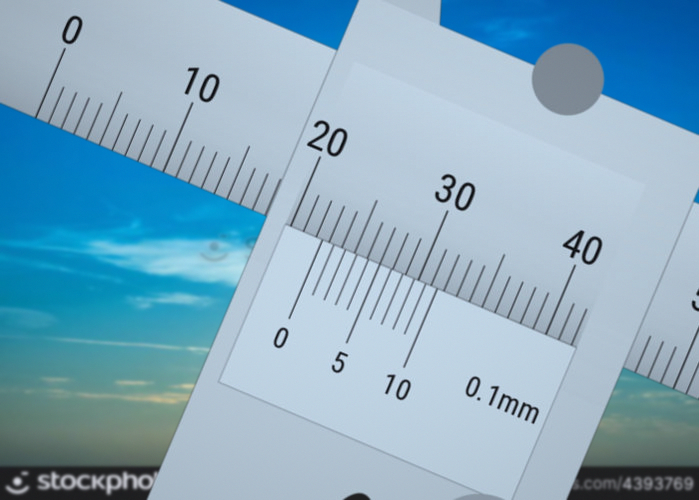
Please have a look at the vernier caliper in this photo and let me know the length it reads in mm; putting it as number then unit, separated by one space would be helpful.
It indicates 22.5 mm
